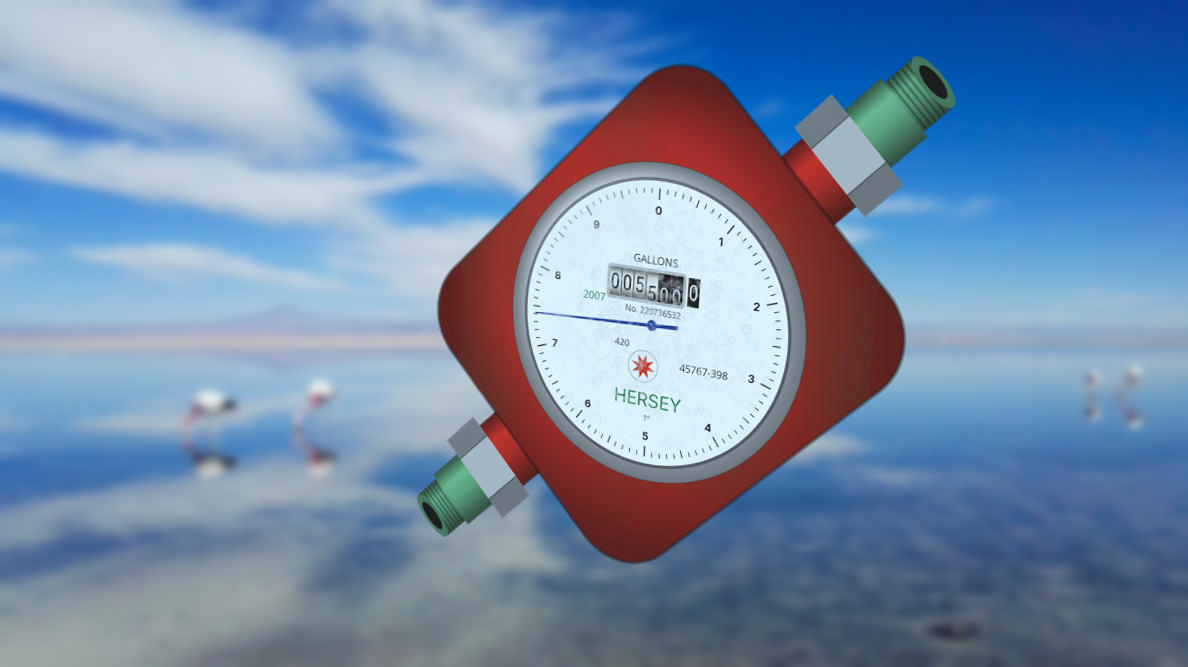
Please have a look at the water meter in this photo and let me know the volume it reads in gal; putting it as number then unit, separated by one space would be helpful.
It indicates 54997.4 gal
